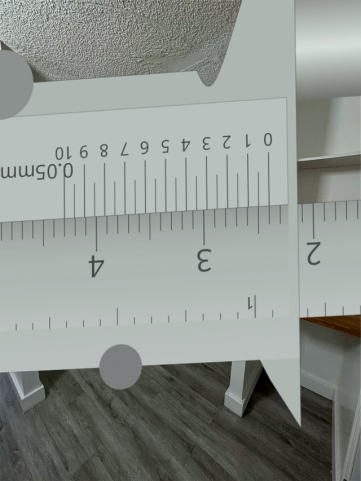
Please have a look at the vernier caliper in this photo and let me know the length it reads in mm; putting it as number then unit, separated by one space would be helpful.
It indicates 24.0 mm
